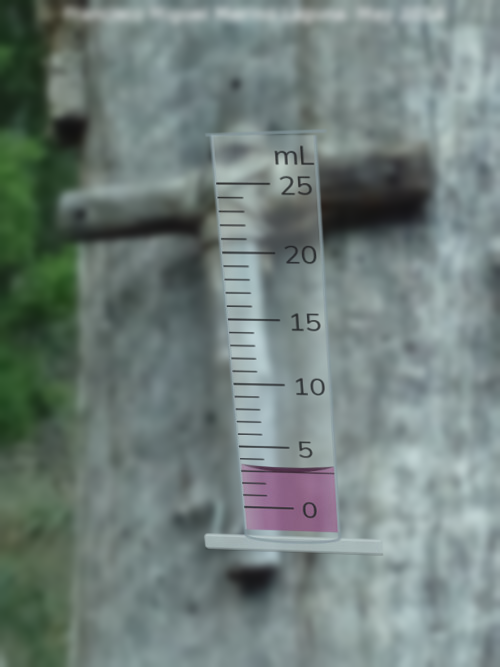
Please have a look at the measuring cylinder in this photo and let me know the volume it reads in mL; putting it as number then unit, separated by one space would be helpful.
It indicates 3 mL
